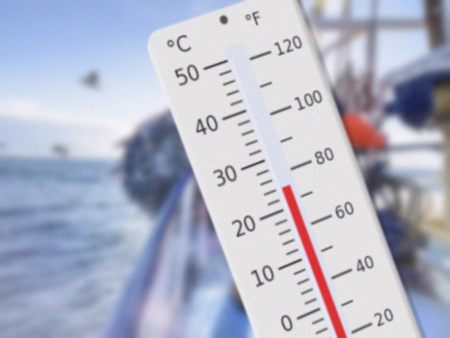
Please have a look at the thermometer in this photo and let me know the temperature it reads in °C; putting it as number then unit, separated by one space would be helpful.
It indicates 24 °C
